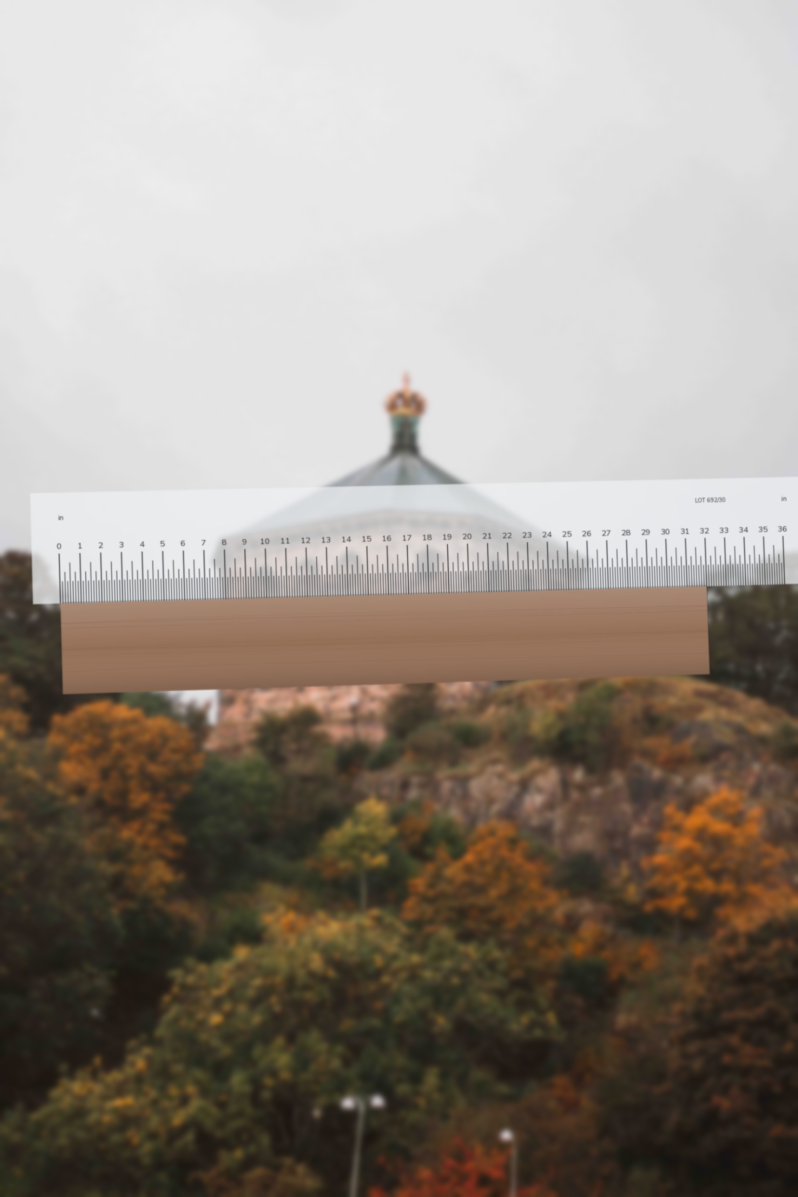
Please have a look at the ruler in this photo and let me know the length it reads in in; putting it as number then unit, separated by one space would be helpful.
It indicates 32 in
